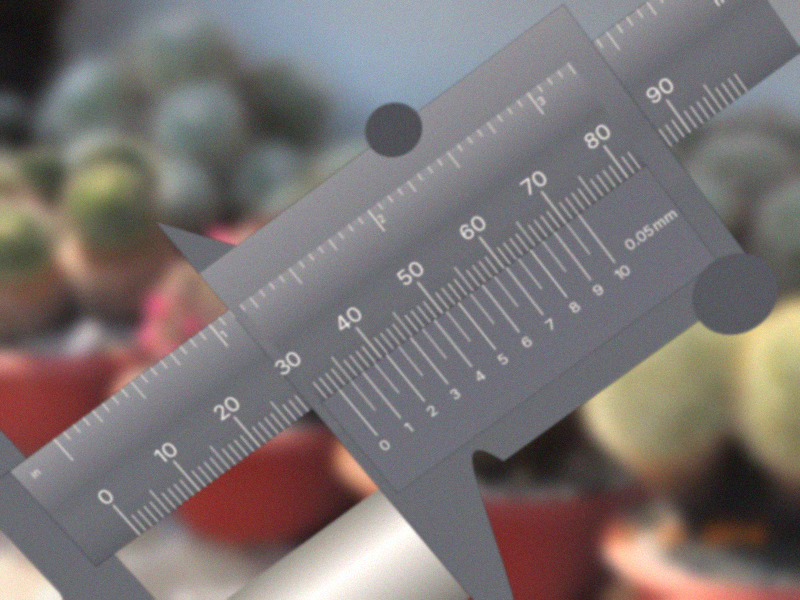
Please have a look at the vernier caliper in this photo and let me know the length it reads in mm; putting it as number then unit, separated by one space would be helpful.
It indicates 33.0 mm
